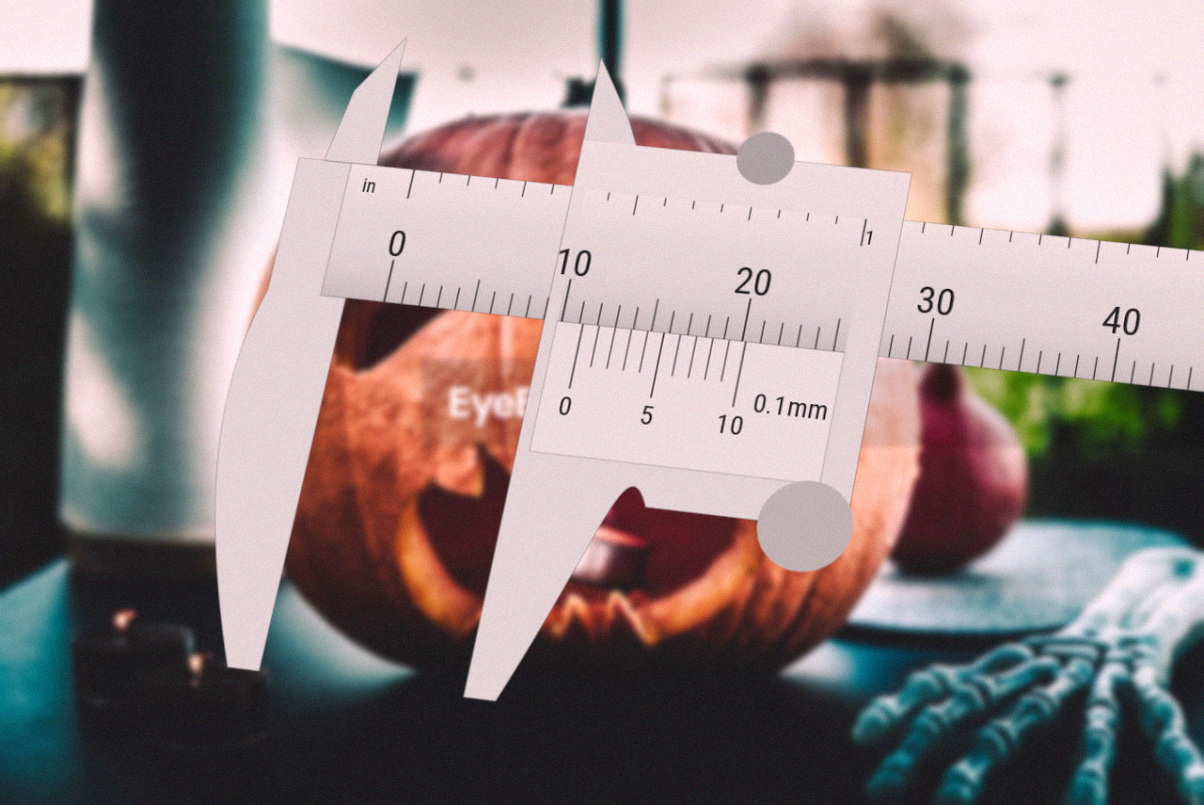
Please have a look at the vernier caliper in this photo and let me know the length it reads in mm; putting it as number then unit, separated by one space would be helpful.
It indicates 11.2 mm
